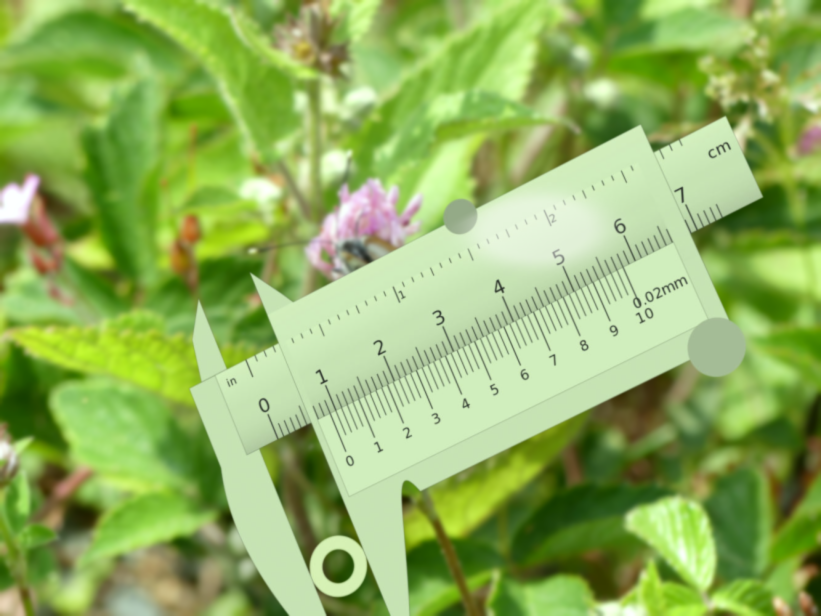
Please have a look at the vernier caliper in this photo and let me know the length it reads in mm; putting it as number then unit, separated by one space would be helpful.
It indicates 9.0 mm
